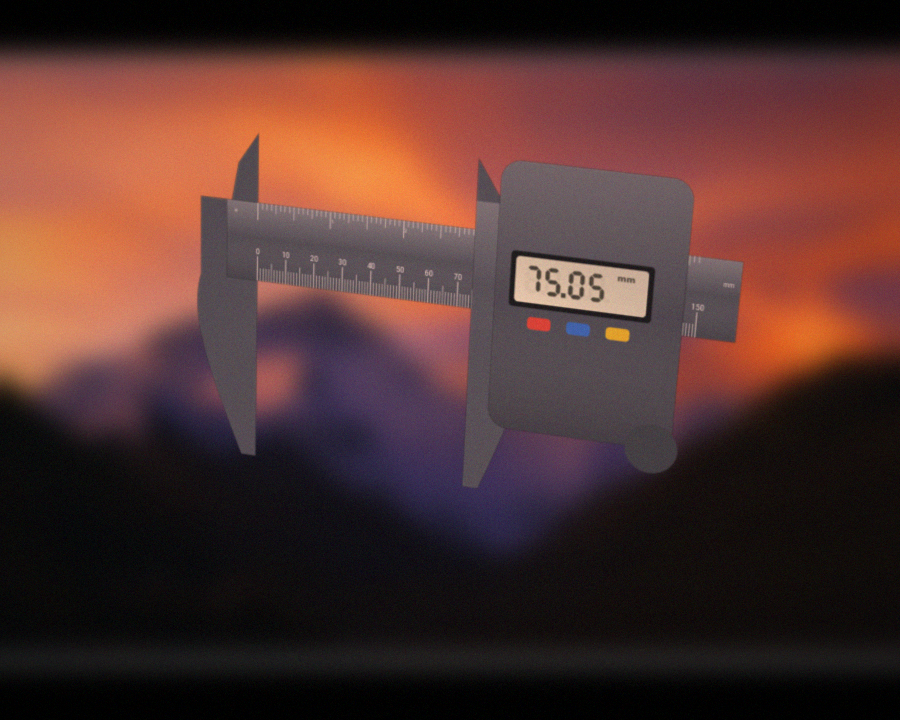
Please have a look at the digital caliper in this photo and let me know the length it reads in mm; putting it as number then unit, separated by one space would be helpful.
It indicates 75.05 mm
